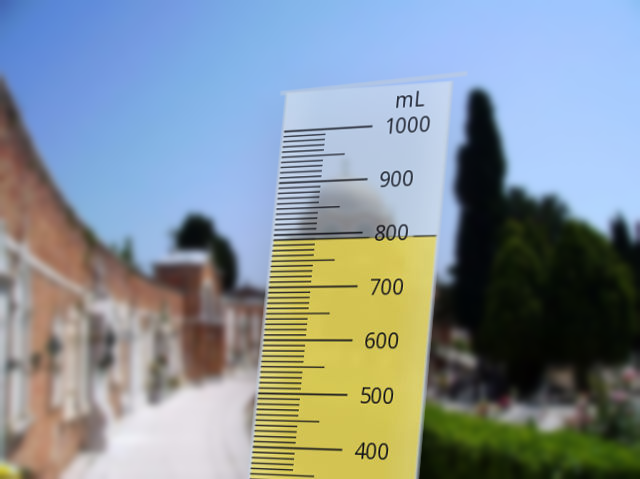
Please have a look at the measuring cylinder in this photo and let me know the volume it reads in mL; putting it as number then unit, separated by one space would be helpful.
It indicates 790 mL
